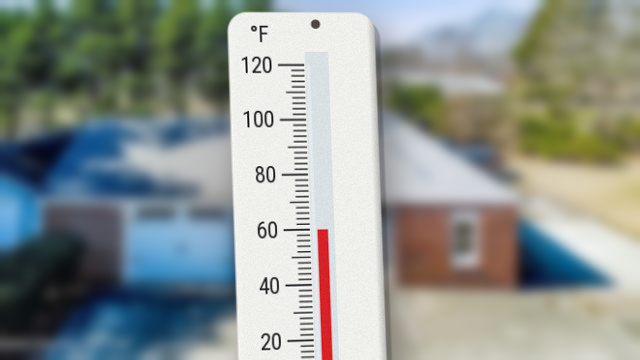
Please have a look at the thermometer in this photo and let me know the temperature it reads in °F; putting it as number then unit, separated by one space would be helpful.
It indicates 60 °F
